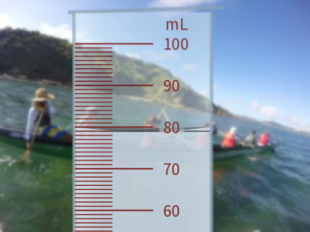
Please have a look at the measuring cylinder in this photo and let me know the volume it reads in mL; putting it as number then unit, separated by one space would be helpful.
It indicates 79 mL
